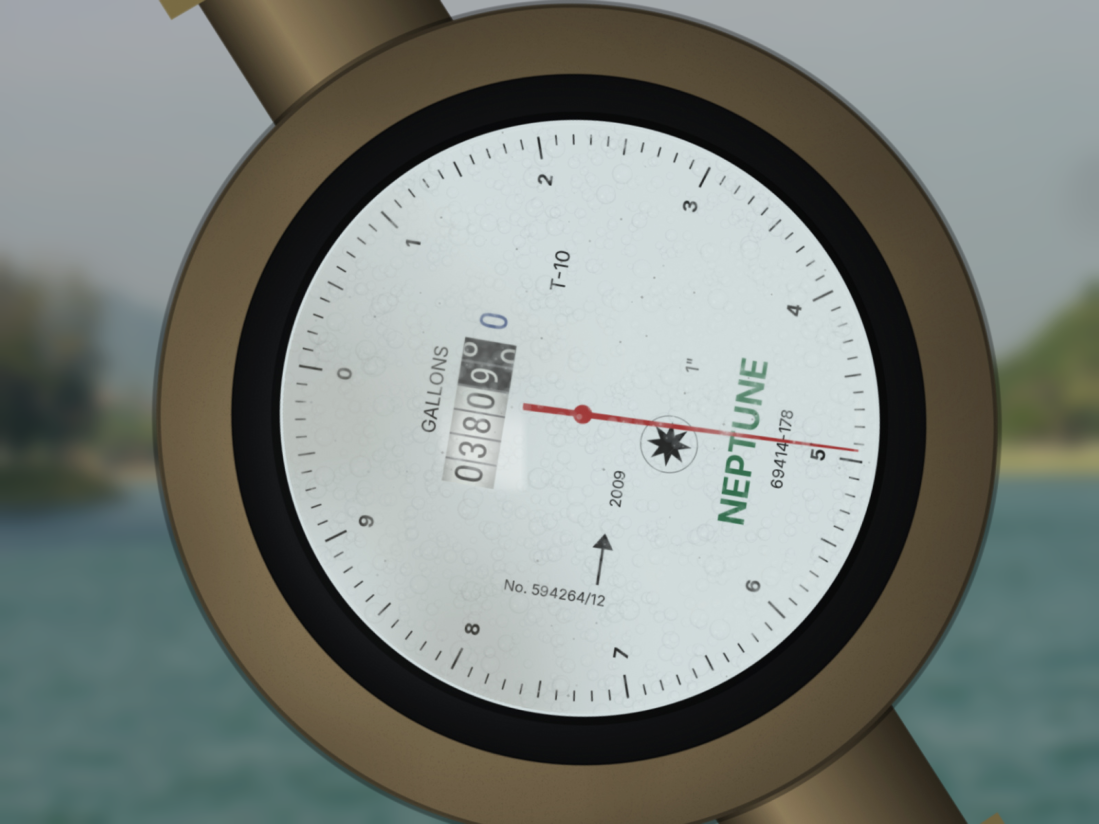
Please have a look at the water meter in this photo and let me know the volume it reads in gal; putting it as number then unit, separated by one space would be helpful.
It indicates 380984.9 gal
